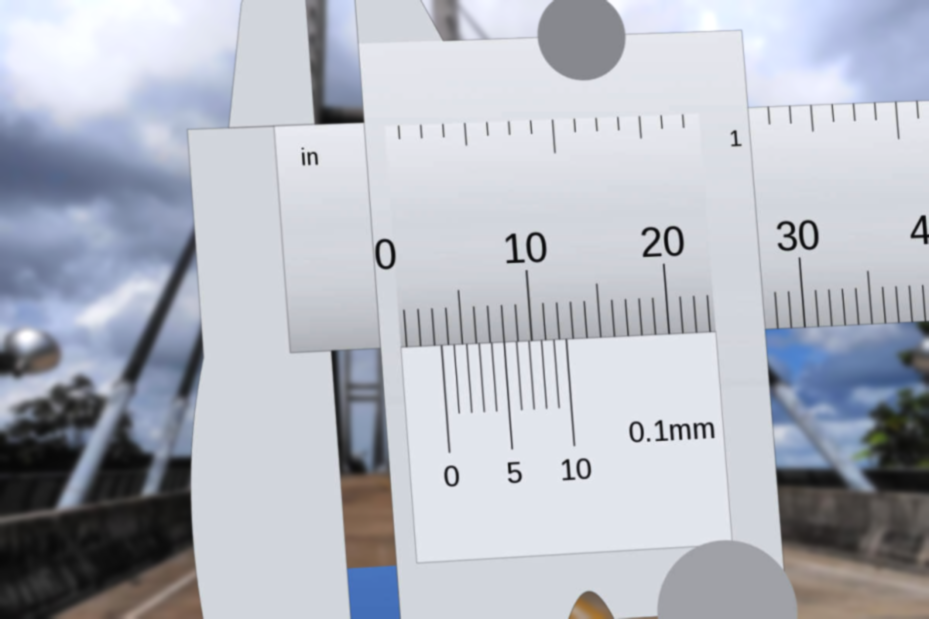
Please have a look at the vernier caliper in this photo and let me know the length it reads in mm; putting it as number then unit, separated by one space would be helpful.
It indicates 3.5 mm
